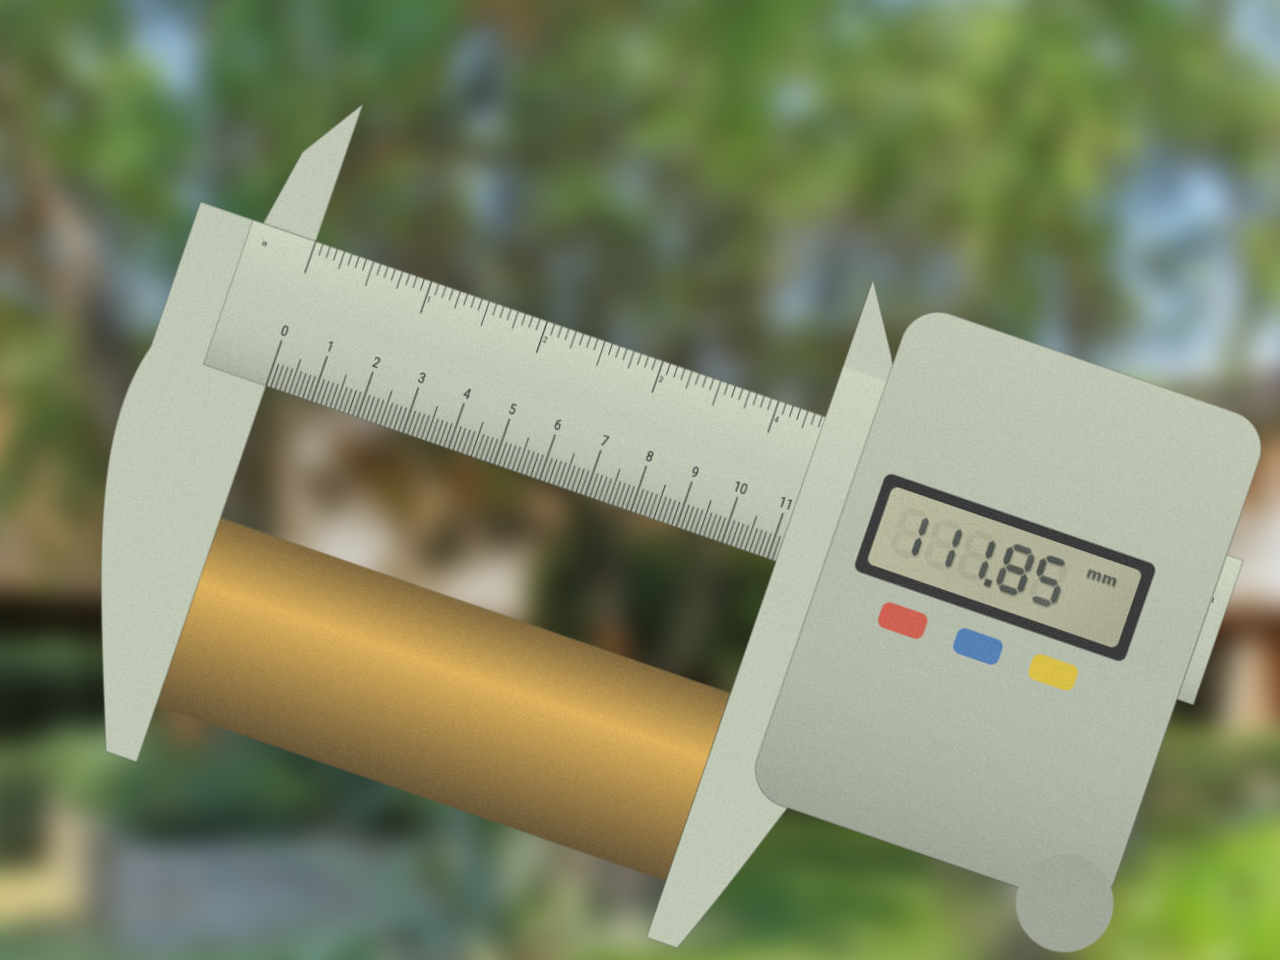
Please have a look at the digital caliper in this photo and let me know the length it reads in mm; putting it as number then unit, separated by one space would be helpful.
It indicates 111.85 mm
